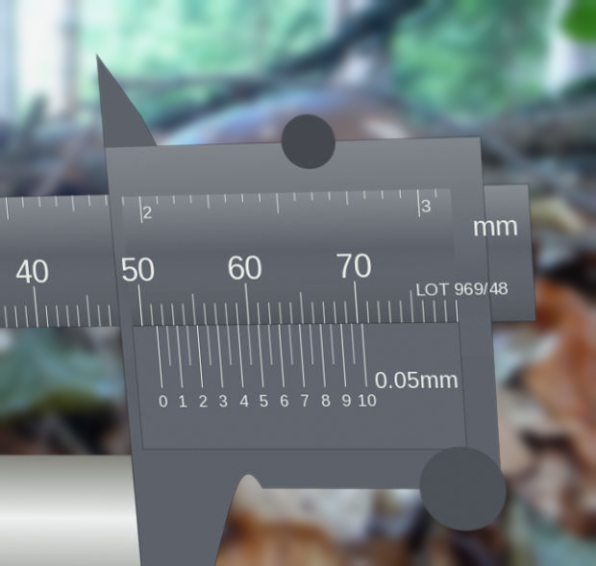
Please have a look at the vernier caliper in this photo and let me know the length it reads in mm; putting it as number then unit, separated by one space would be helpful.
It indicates 51.4 mm
